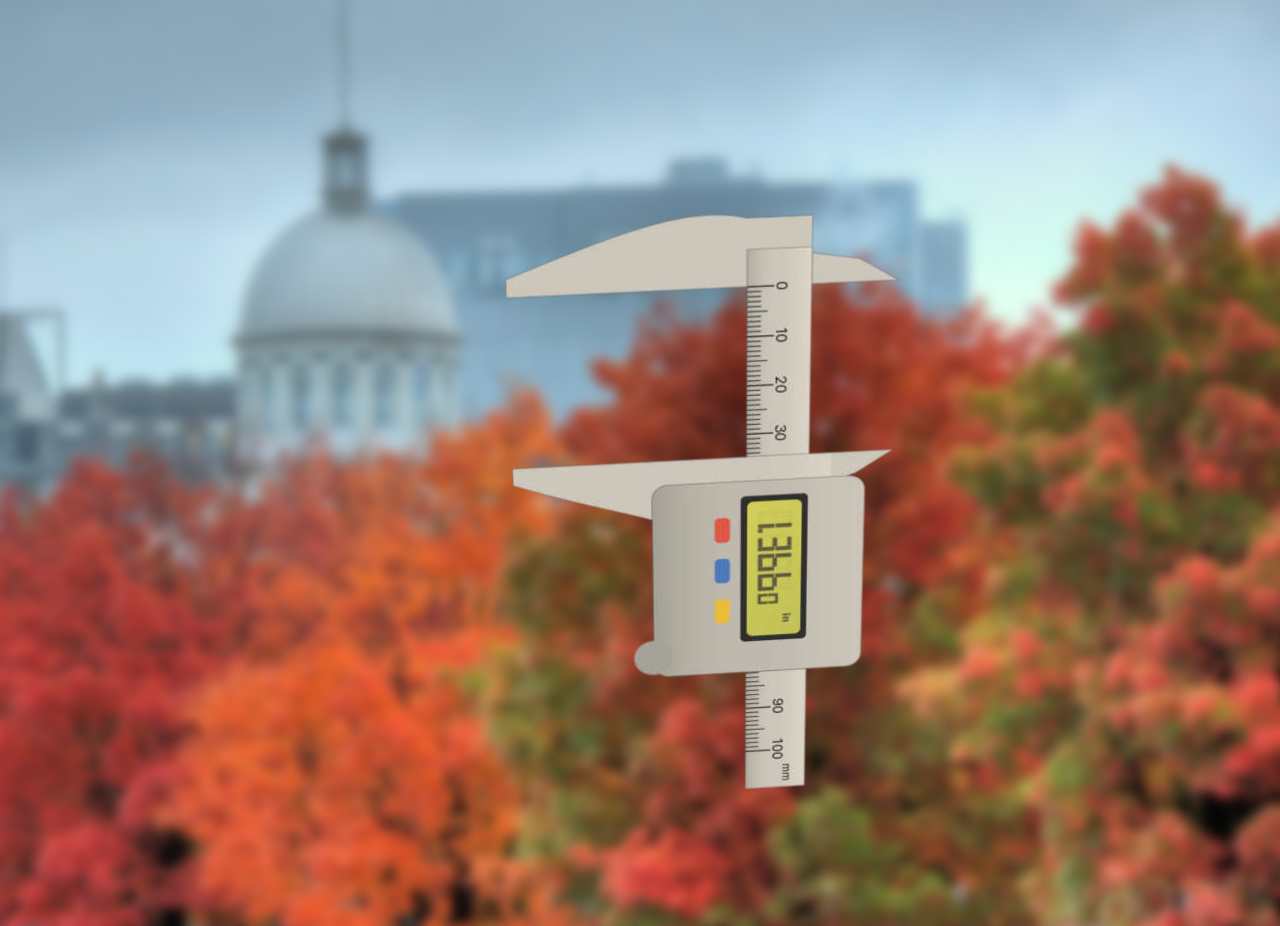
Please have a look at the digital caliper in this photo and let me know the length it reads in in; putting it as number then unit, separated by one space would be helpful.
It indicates 1.3660 in
